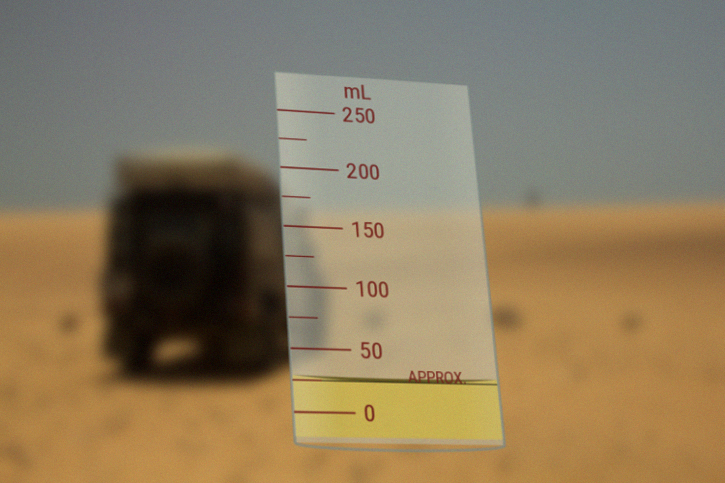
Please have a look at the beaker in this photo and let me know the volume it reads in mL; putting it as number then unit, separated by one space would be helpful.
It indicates 25 mL
